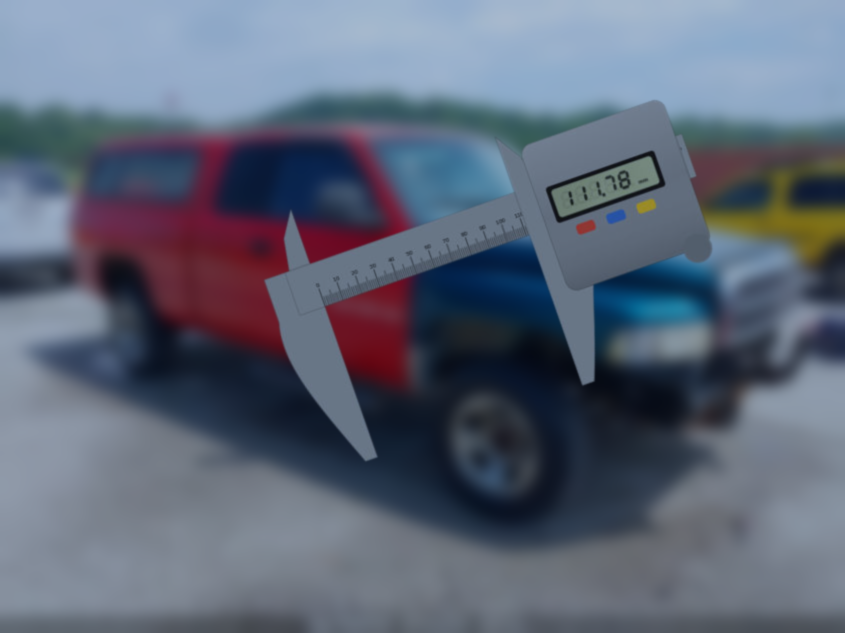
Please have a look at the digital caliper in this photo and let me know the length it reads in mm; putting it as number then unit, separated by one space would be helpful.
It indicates 111.78 mm
